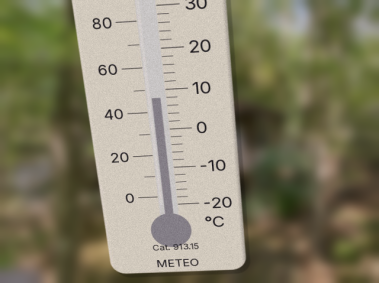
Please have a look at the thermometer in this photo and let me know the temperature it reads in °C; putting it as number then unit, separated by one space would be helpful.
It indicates 8 °C
